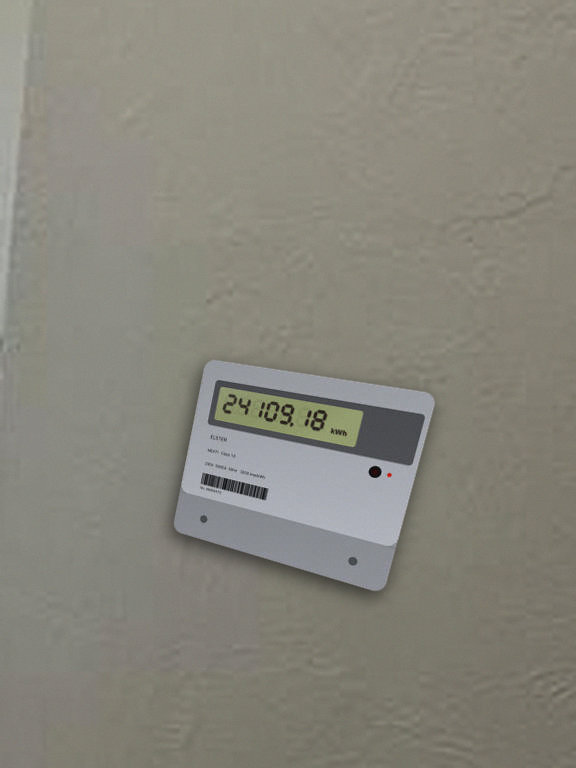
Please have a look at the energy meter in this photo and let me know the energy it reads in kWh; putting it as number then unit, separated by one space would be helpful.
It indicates 24109.18 kWh
